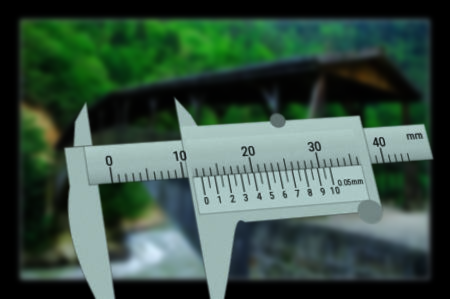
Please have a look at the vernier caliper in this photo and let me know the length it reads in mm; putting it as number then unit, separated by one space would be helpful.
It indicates 12.6 mm
